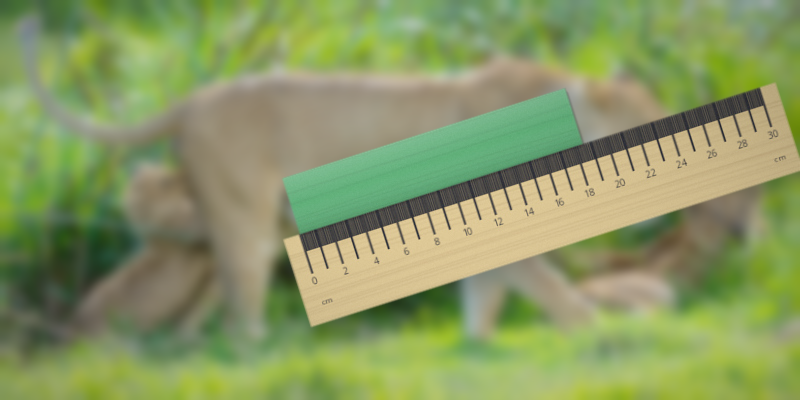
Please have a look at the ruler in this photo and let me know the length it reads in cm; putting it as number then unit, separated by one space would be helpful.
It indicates 18.5 cm
